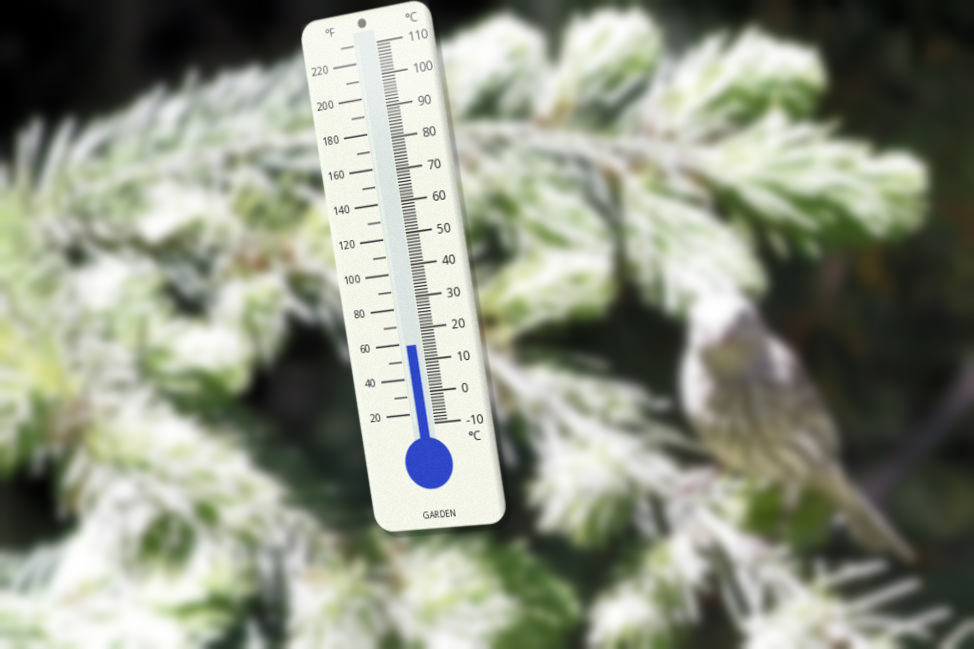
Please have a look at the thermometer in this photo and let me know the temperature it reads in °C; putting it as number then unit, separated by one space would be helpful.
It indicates 15 °C
